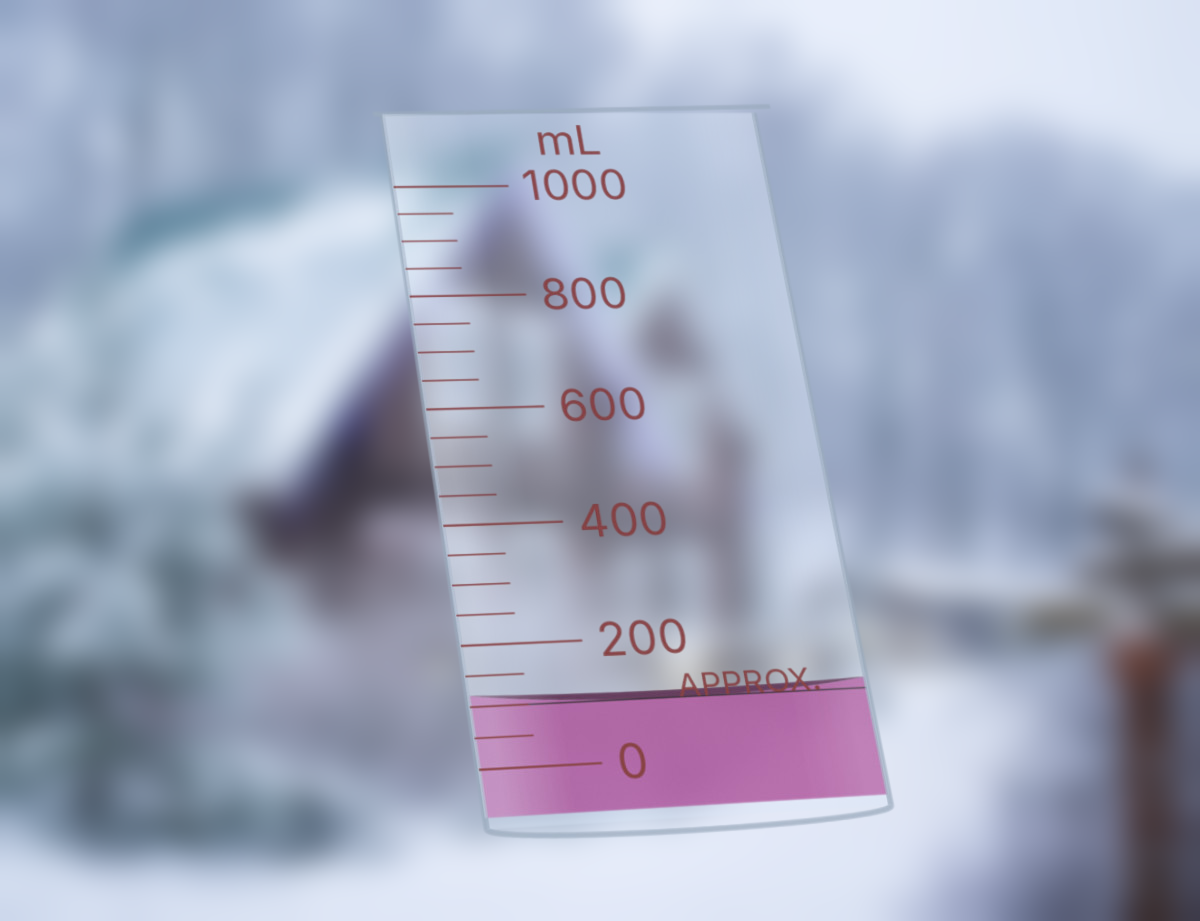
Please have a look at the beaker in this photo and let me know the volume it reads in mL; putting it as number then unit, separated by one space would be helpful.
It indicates 100 mL
